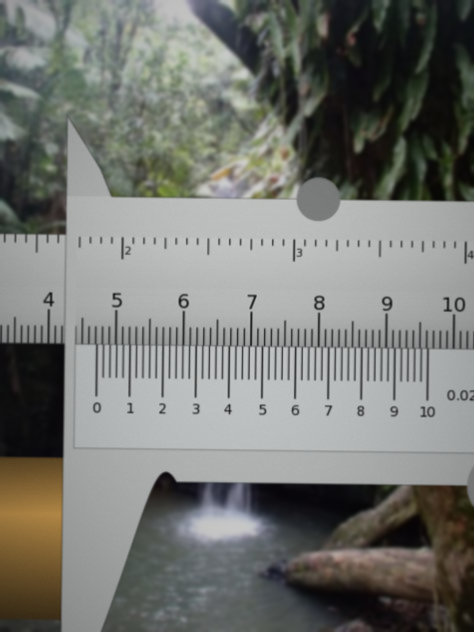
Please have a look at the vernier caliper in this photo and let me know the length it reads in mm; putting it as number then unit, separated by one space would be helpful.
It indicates 47.2 mm
